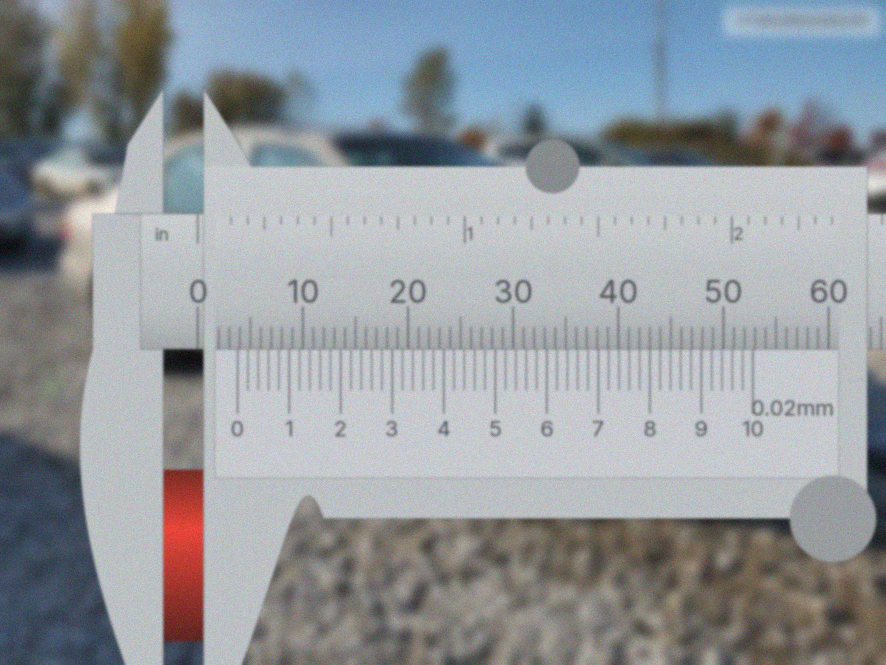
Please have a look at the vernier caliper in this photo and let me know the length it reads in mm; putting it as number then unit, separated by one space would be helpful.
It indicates 3.8 mm
